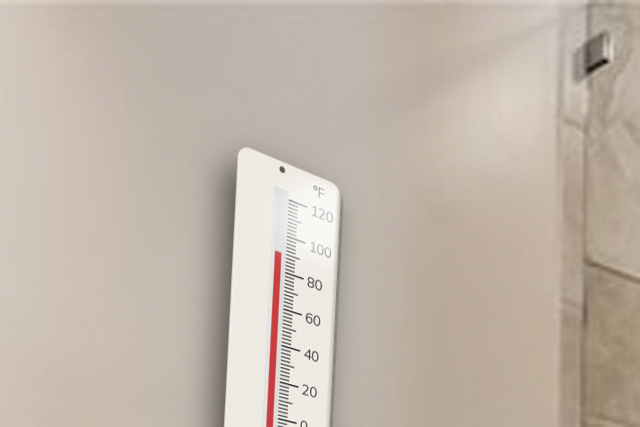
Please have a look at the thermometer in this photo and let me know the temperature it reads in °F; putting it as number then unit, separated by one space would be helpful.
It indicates 90 °F
